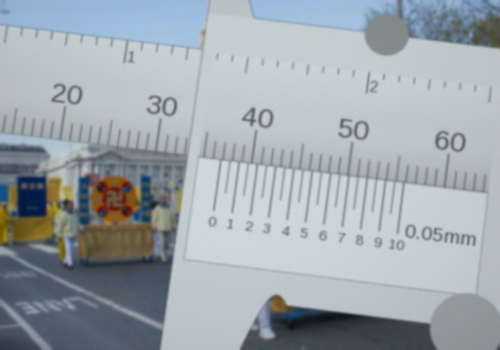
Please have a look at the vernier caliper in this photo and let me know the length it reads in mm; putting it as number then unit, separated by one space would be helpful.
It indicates 36.8 mm
